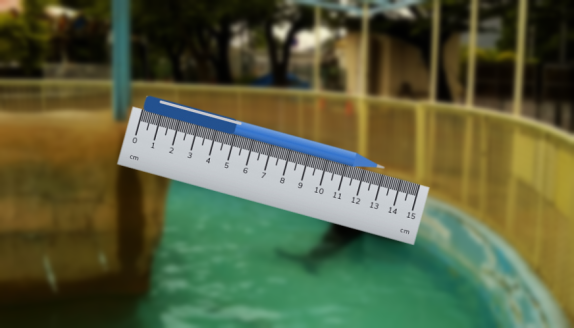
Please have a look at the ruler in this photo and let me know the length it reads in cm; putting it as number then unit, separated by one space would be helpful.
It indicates 13 cm
